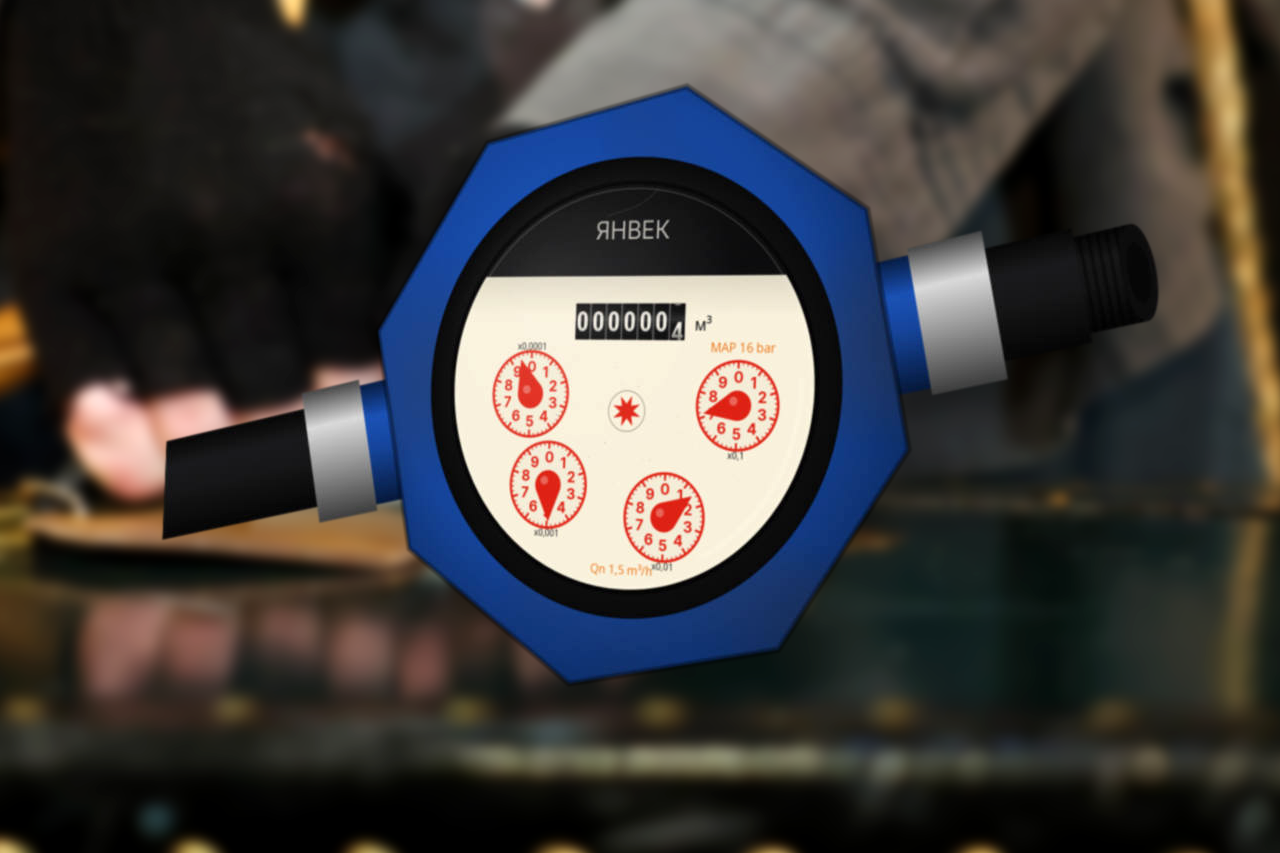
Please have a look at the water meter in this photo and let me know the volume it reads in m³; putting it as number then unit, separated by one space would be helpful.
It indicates 3.7149 m³
